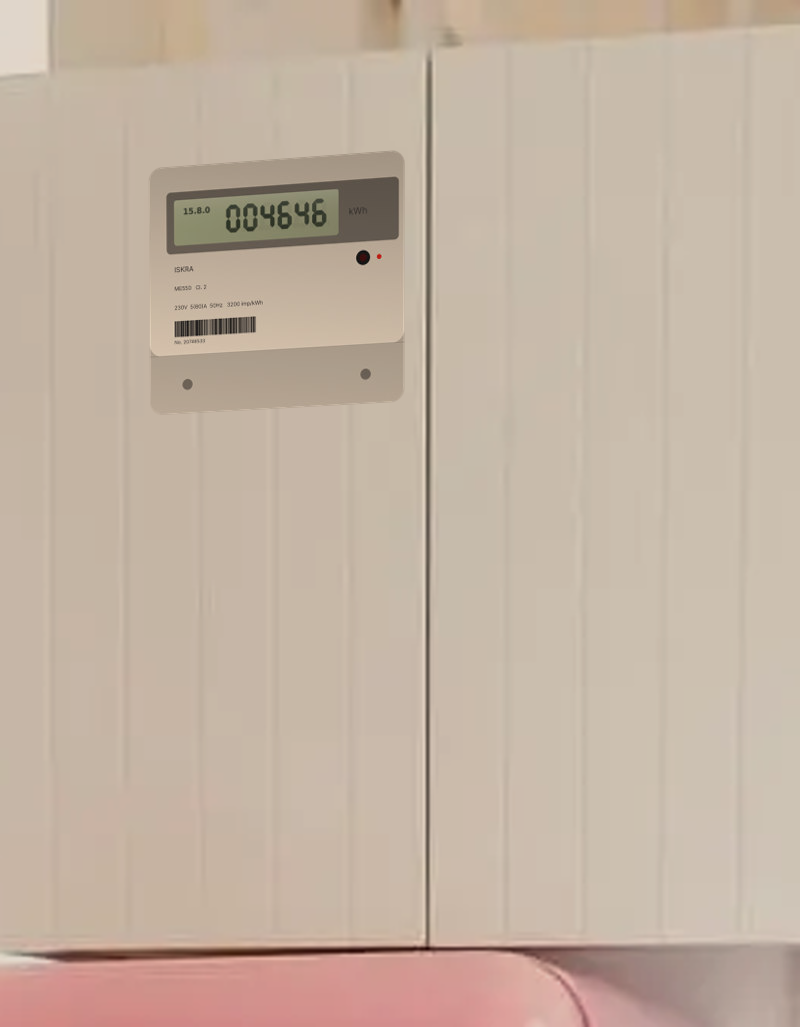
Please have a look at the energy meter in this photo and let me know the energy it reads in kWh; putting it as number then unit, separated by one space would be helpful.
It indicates 4646 kWh
